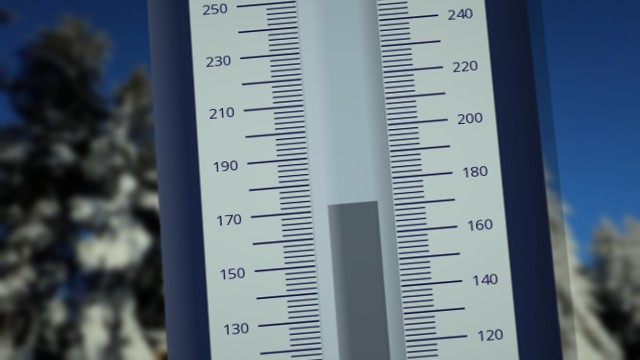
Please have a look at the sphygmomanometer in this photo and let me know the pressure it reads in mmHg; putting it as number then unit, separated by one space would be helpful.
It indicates 172 mmHg
